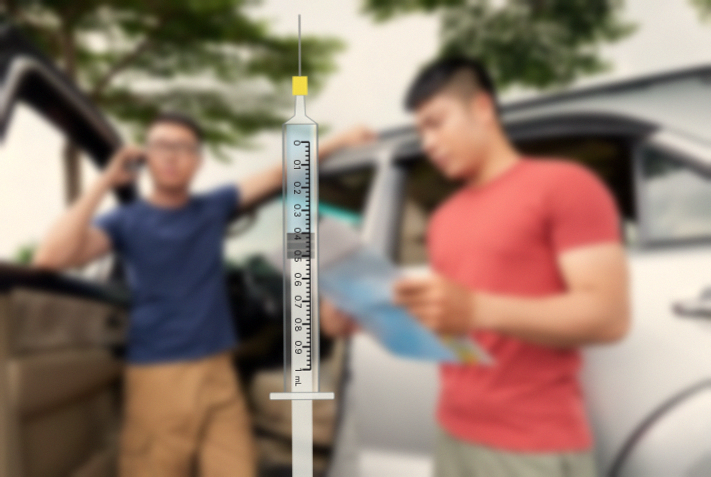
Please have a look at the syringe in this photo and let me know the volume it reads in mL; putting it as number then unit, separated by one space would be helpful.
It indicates 0.4 mL
